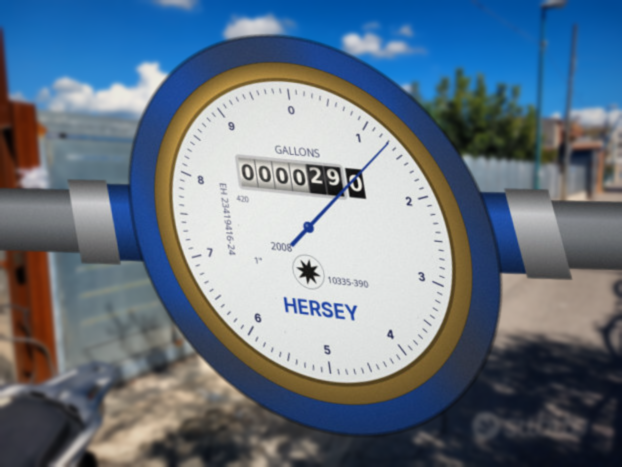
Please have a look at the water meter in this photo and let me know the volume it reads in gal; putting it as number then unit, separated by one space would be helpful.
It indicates 291.3 gal
